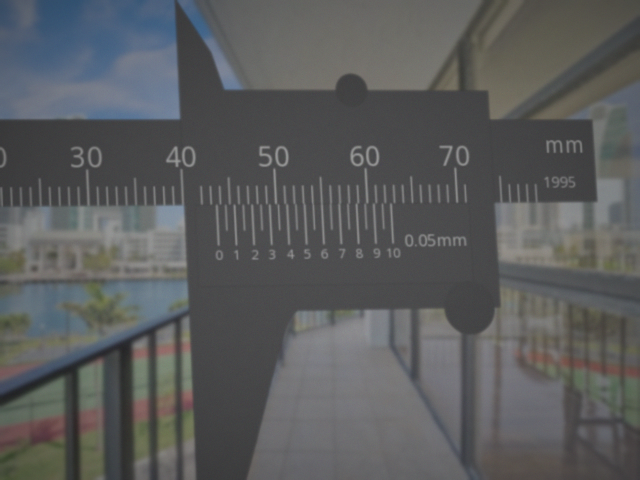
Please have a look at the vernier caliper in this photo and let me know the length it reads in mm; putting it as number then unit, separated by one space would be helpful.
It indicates 43.6 mm
